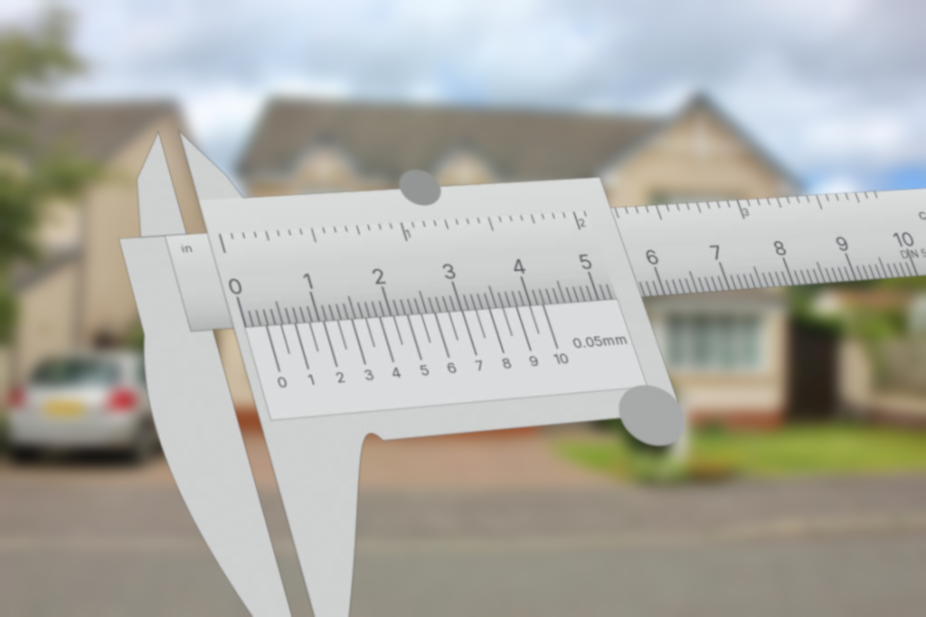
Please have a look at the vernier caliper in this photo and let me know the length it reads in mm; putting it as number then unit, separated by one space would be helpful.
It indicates 2.8 mm
